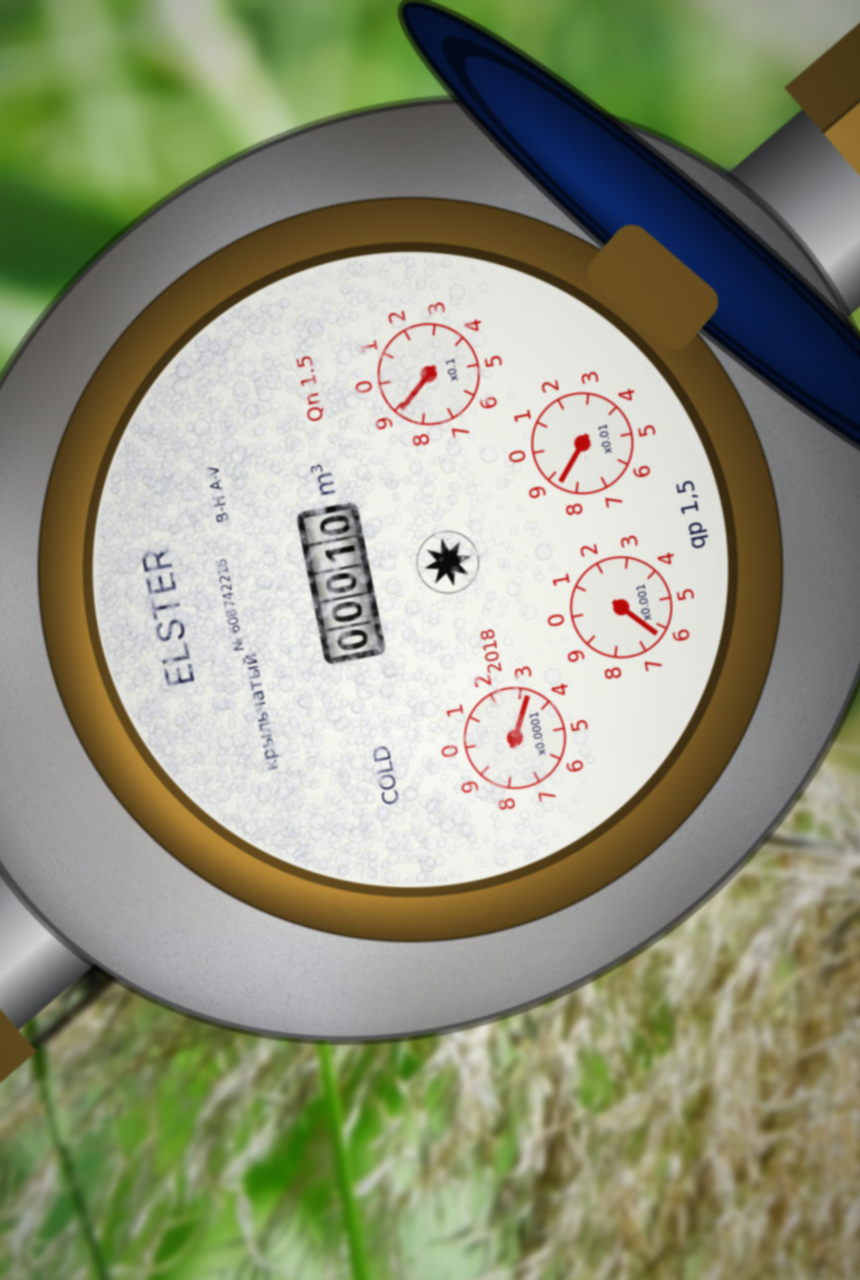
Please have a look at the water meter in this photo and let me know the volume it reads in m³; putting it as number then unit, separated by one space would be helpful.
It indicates 9.8863 m³
